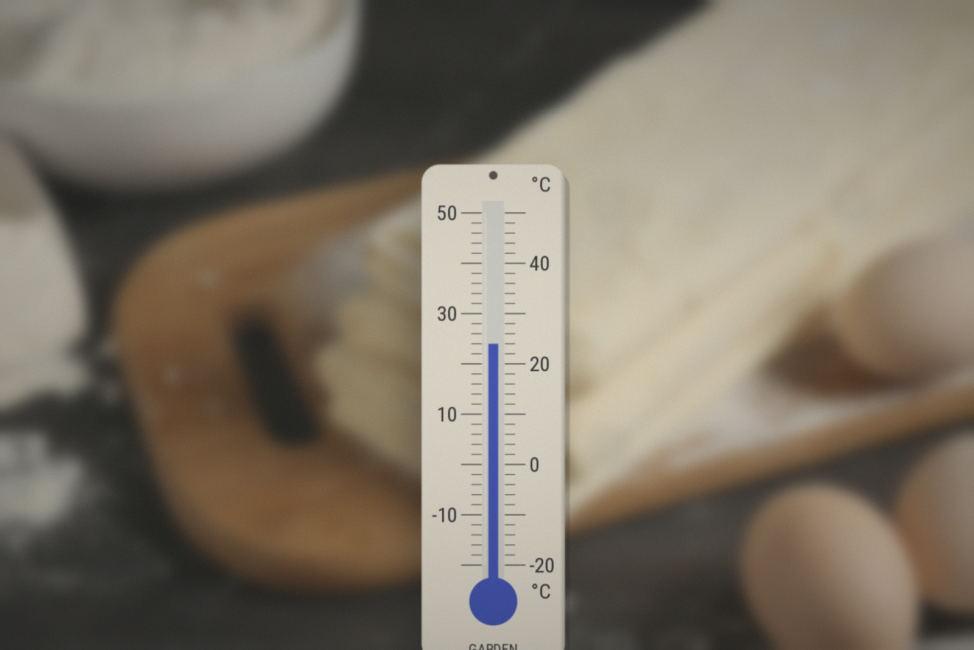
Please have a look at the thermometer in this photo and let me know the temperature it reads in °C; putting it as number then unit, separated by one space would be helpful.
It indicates 24 °C
